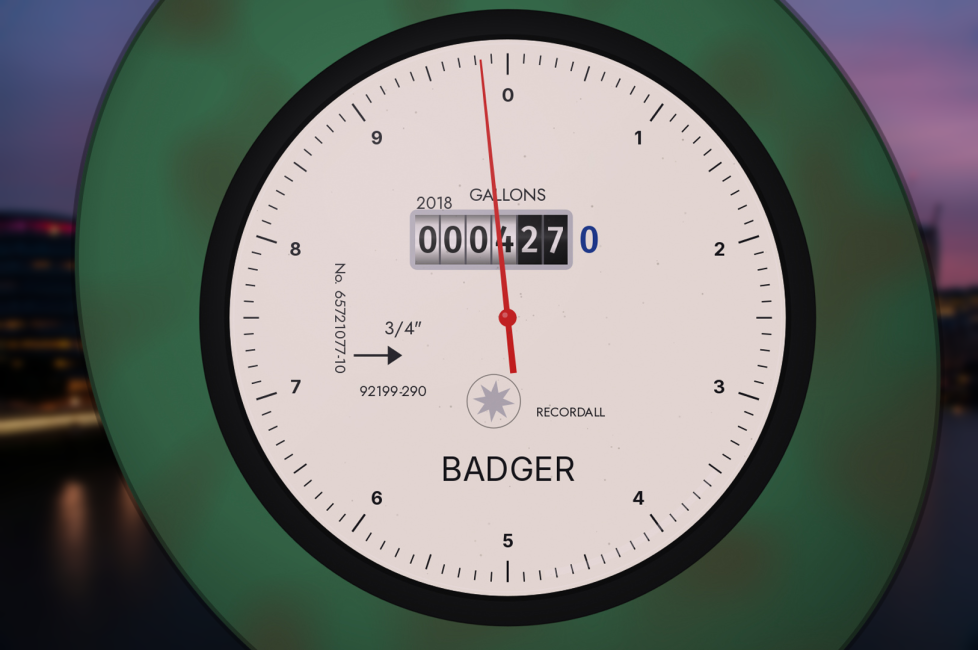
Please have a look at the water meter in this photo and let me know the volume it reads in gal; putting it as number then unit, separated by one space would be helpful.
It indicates 4269.8 gal
